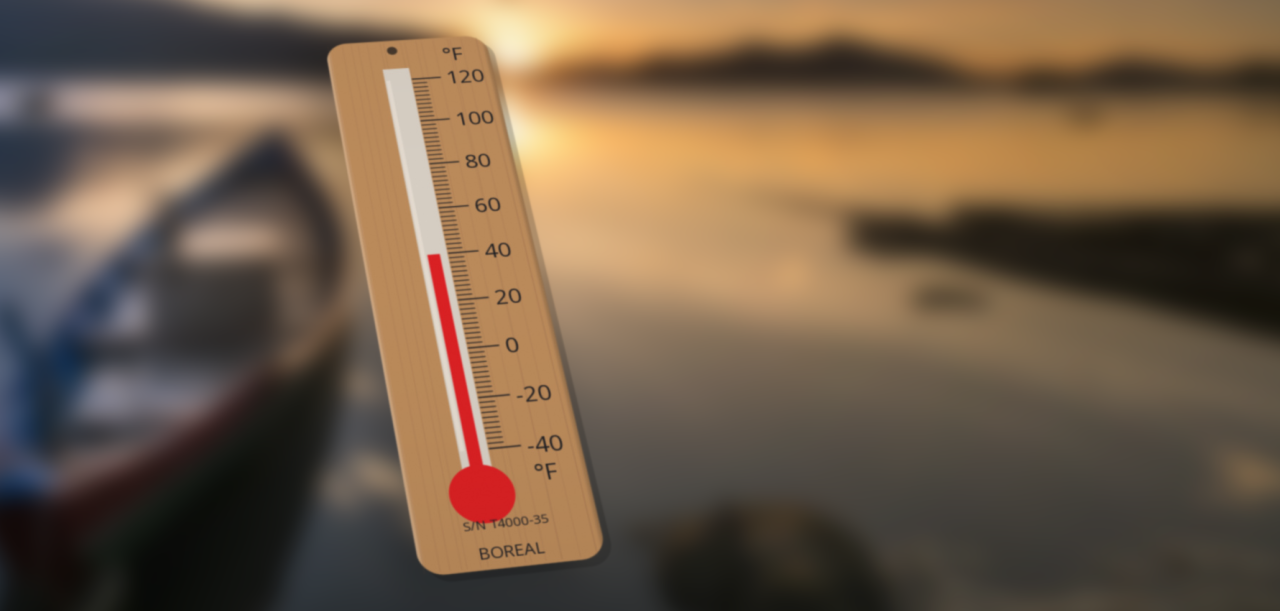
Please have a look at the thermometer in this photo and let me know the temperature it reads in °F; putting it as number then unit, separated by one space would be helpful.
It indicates 40 °F
